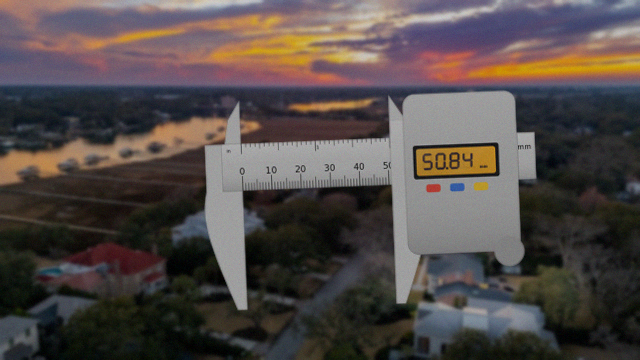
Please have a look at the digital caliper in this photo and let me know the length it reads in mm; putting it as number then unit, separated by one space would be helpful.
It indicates 50.84 mm
